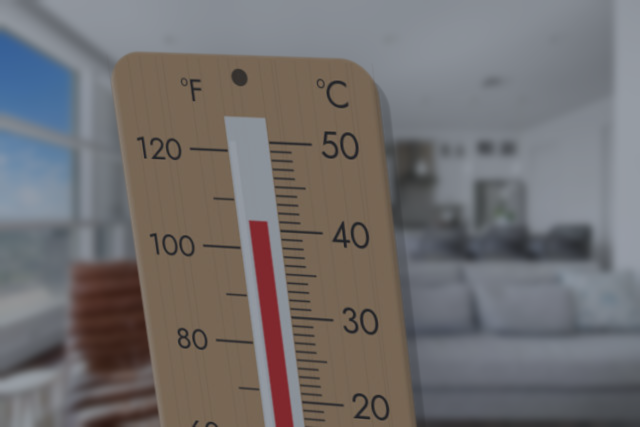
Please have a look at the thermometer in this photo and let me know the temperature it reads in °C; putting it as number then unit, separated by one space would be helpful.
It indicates 41 °C
